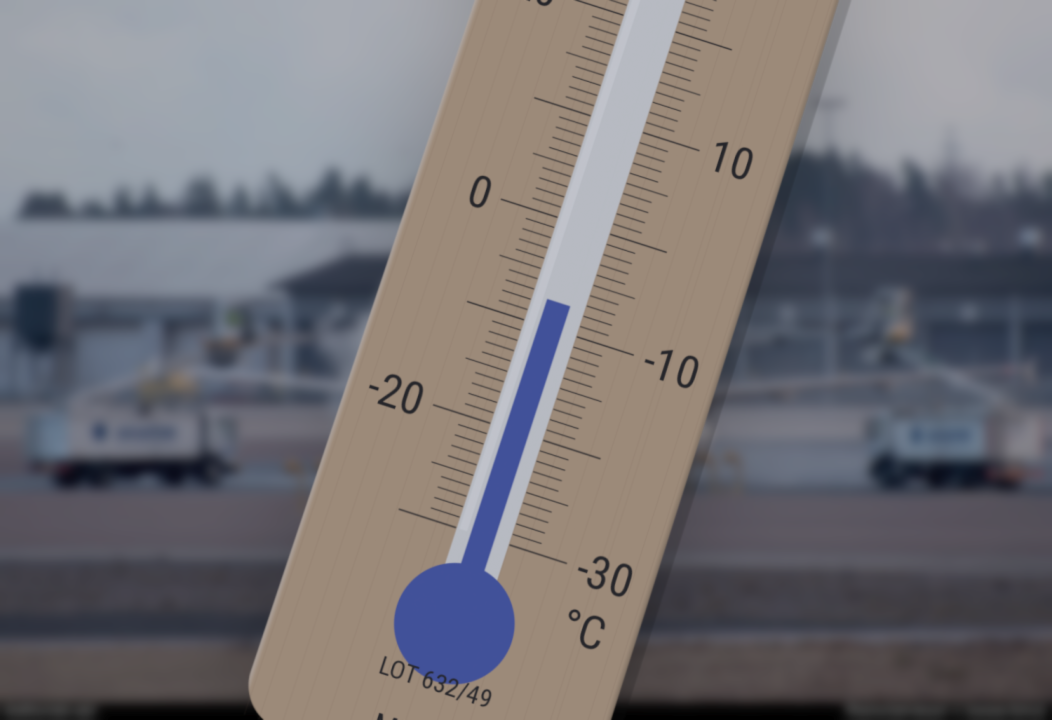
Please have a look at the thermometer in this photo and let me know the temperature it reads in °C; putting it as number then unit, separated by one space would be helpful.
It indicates -7.5 °C
